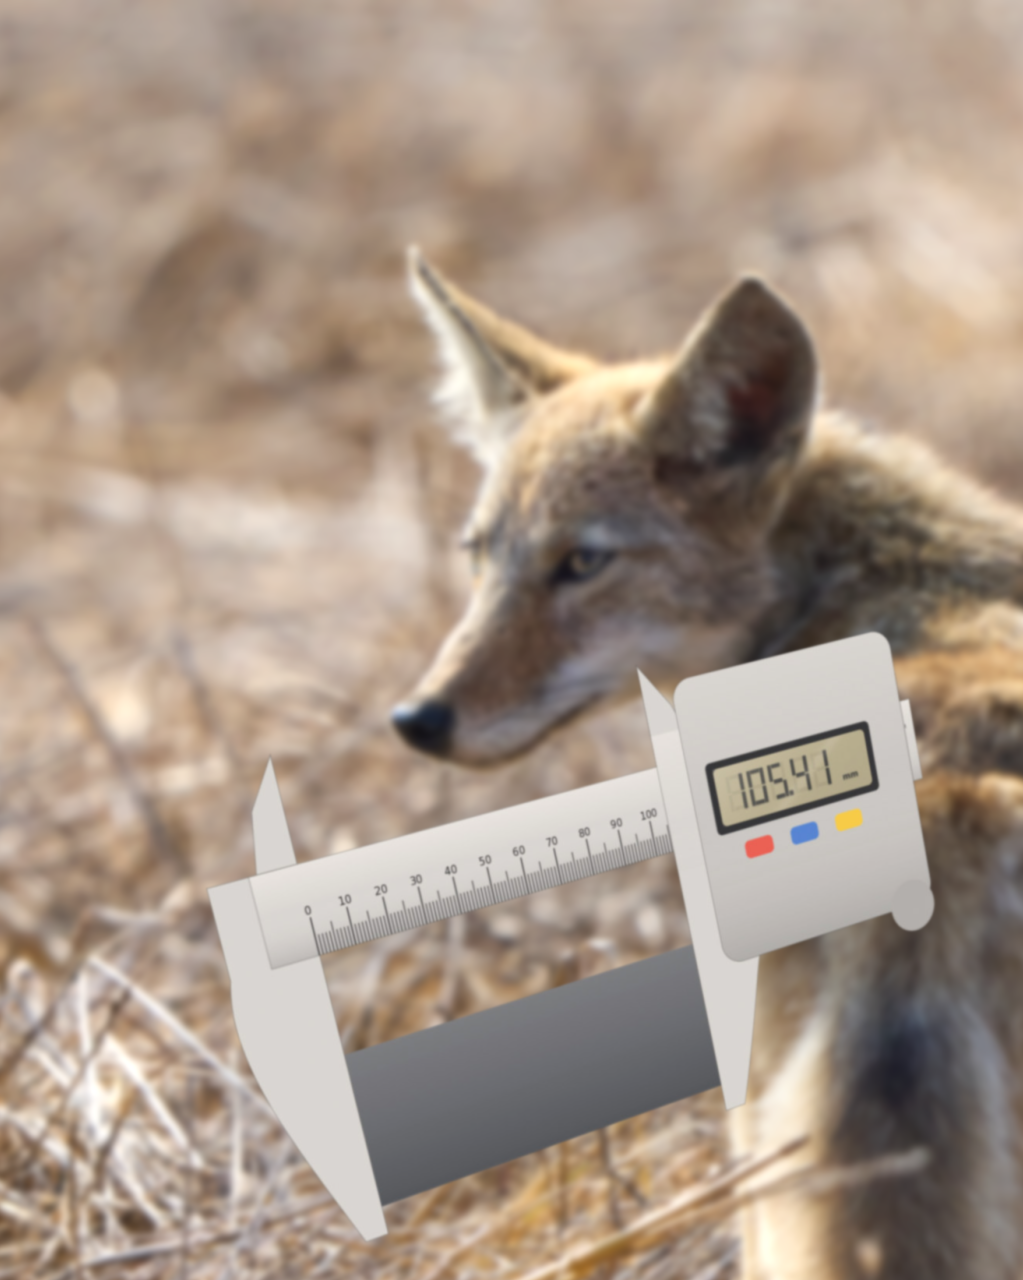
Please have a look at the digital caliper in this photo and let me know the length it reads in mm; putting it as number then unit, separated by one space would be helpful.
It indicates 105.41 mm
